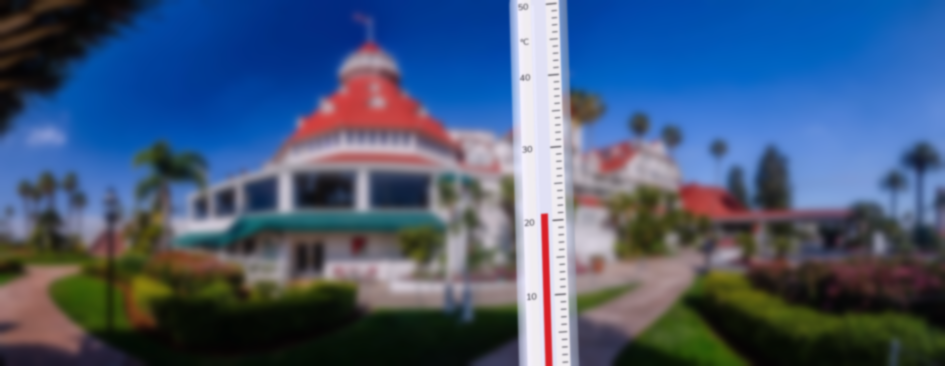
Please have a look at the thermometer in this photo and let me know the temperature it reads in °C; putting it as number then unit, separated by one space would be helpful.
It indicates 21 °C
